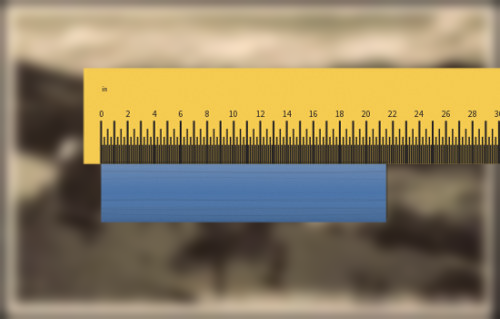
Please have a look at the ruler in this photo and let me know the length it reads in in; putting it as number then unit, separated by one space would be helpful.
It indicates 21.5 in
